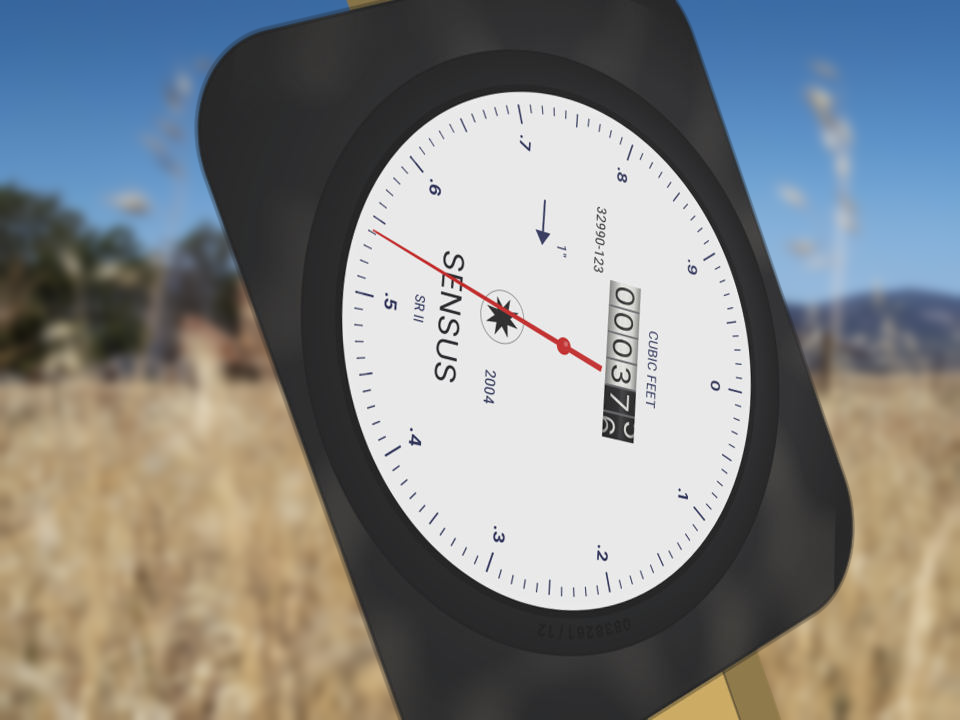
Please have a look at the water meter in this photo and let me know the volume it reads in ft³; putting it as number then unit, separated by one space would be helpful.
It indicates 375.54 ft³
